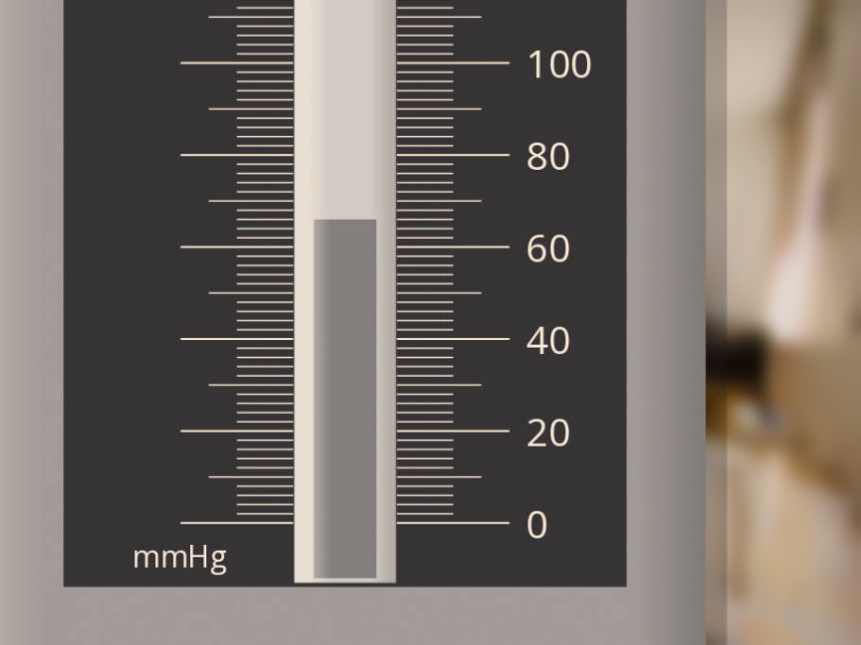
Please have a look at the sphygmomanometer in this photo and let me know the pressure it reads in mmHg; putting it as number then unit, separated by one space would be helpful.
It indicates 66 mmHg
